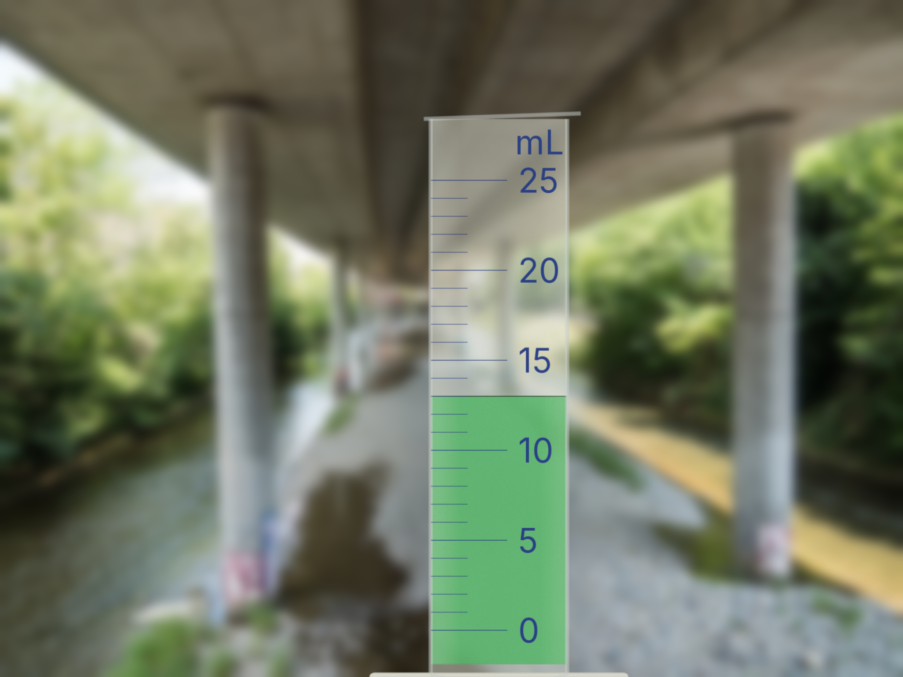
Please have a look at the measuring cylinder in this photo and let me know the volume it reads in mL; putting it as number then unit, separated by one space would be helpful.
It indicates 13 mL
